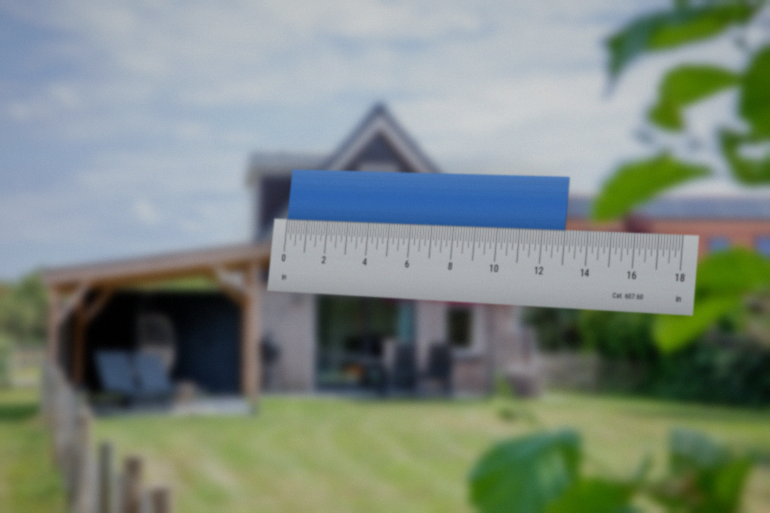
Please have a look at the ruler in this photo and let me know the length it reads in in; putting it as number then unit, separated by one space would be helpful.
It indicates 13 in
